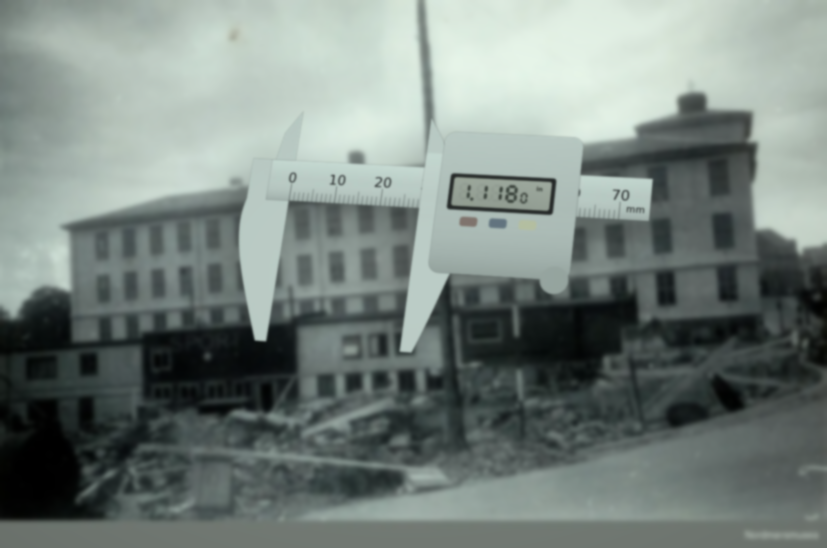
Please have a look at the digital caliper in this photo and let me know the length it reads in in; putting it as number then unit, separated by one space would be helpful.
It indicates 1.1180 in
